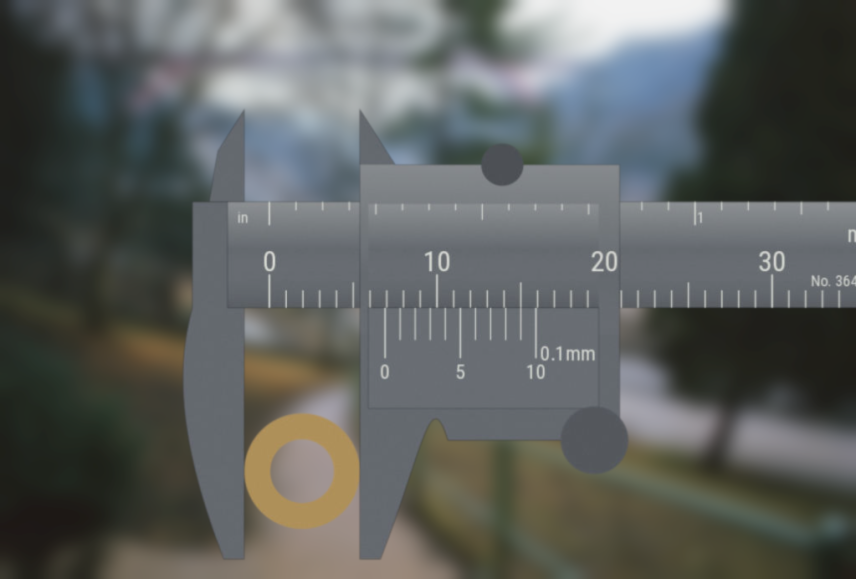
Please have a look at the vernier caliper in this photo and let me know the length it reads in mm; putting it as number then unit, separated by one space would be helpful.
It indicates 6.9 mm
